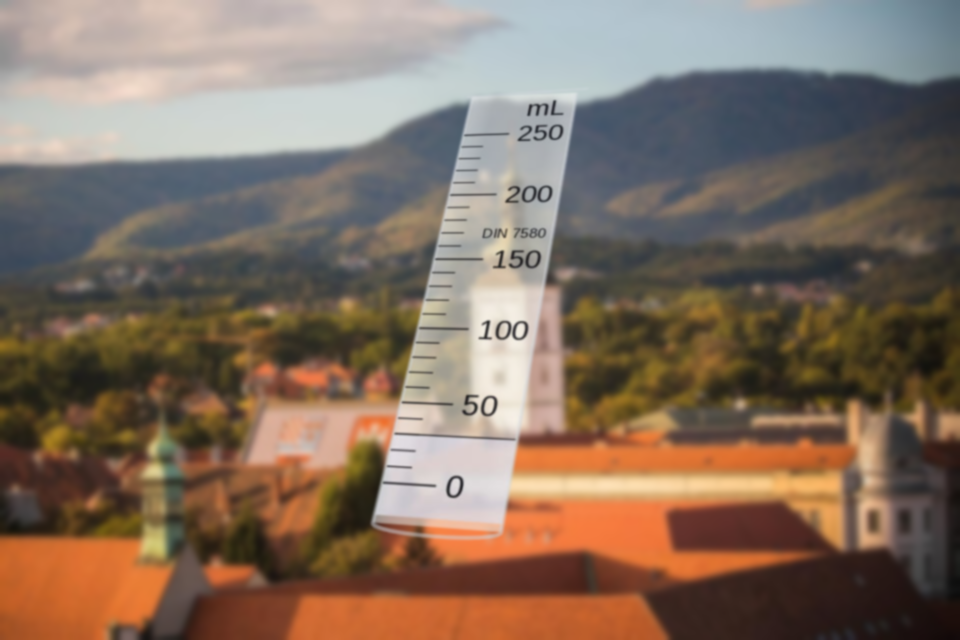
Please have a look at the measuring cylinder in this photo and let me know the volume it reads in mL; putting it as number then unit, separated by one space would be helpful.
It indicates 30 mL
